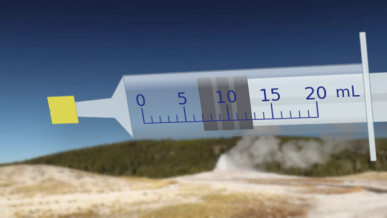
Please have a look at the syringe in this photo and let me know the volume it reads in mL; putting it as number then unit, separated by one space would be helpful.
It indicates 7 mL
